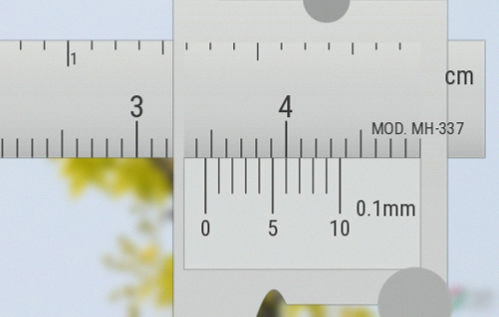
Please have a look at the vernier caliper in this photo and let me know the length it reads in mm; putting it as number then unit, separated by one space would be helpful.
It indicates 34.6 mm
